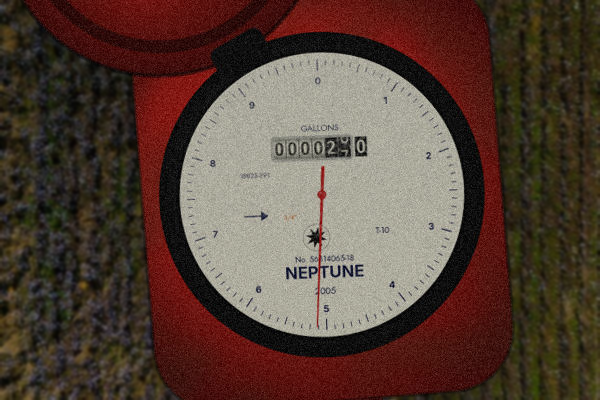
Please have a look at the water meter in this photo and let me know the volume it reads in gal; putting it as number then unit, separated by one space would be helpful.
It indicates 265.1 gal
